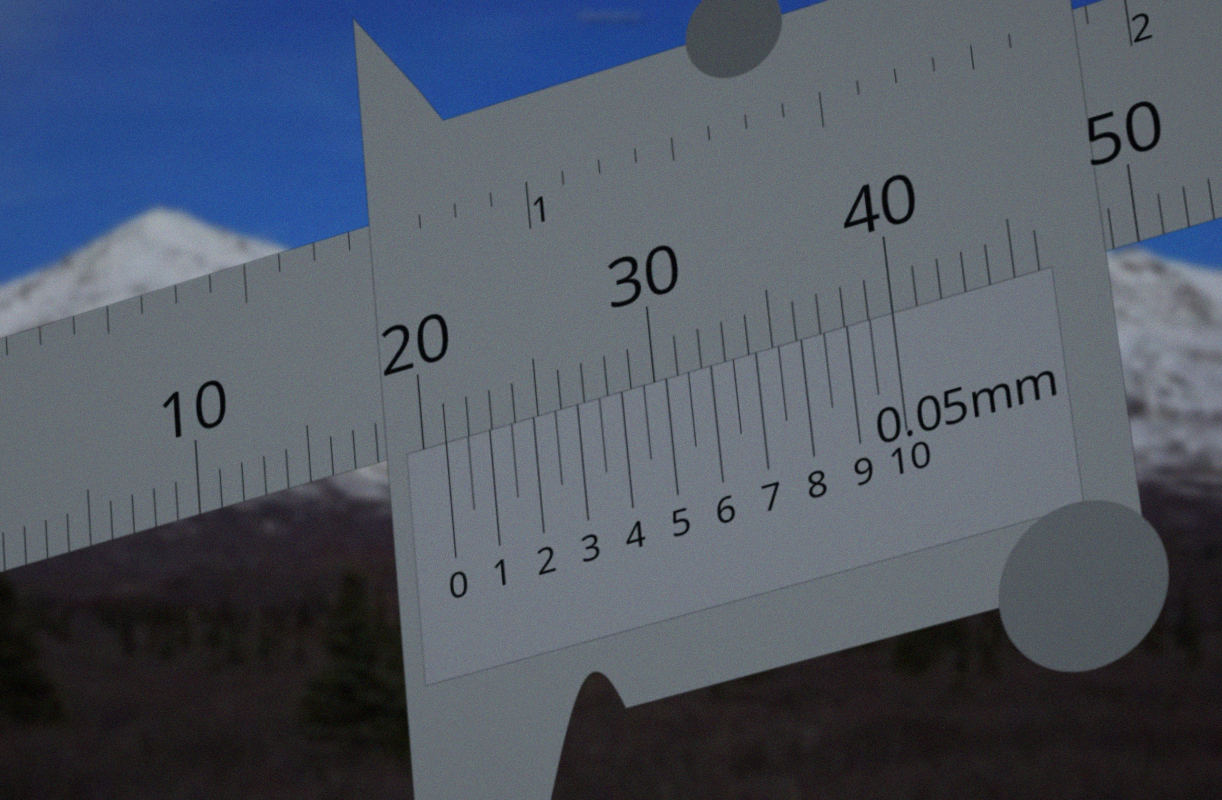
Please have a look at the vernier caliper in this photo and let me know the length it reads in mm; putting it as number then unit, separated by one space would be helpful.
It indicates 21.0 mm
